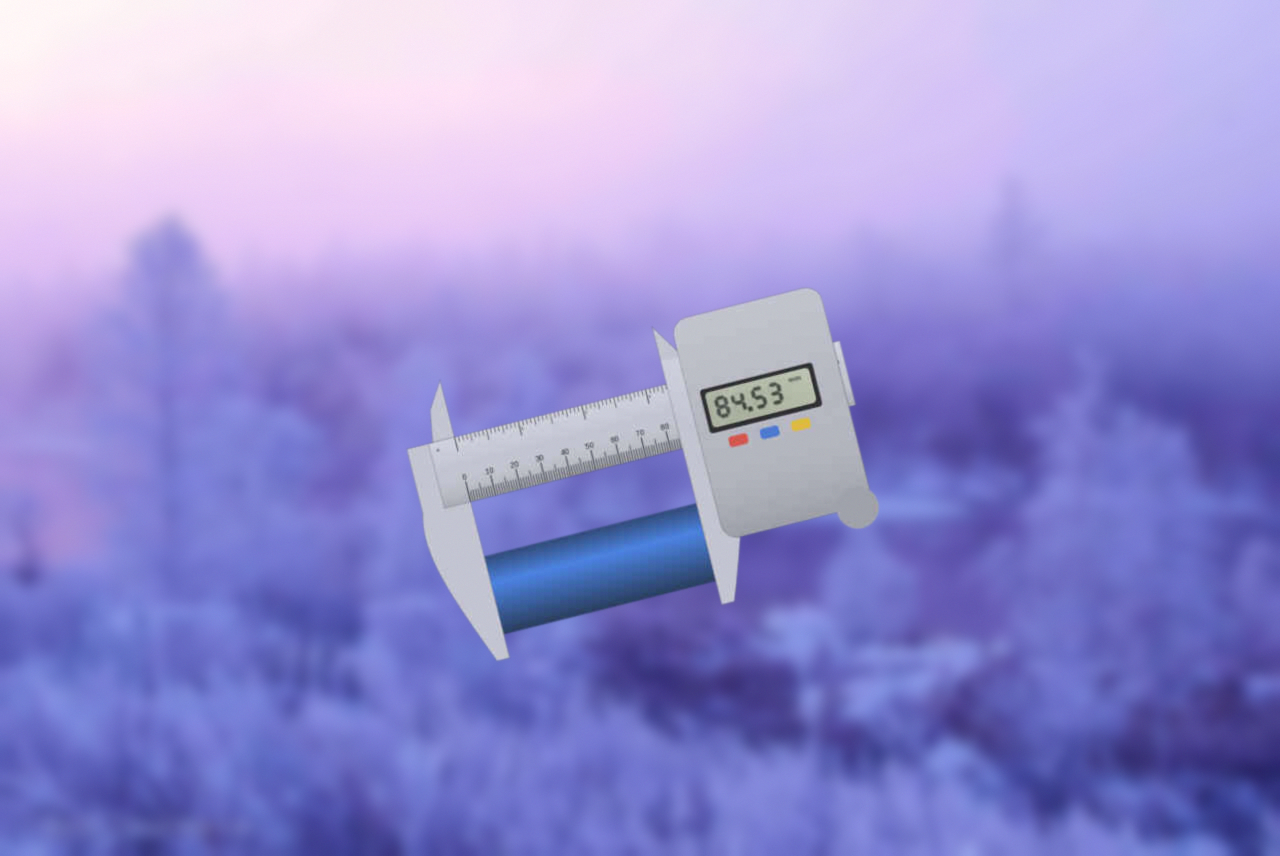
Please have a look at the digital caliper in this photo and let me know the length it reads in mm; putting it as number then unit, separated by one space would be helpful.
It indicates 84.53 mm
